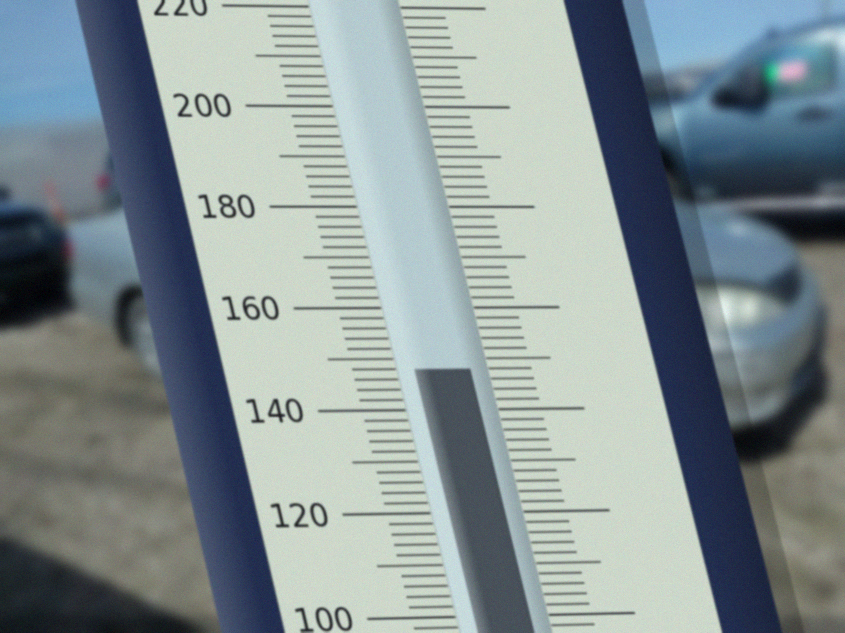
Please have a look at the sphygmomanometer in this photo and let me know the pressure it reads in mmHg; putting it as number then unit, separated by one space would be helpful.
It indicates 148 mmHg
